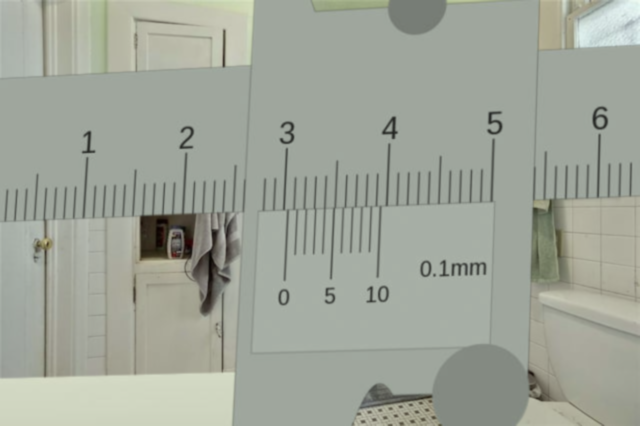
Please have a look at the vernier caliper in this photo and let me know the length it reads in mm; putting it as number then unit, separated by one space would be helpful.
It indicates 30.4 mm
